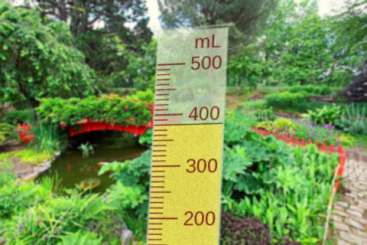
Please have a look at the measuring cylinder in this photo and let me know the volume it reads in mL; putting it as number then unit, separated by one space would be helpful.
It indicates 380 mL
